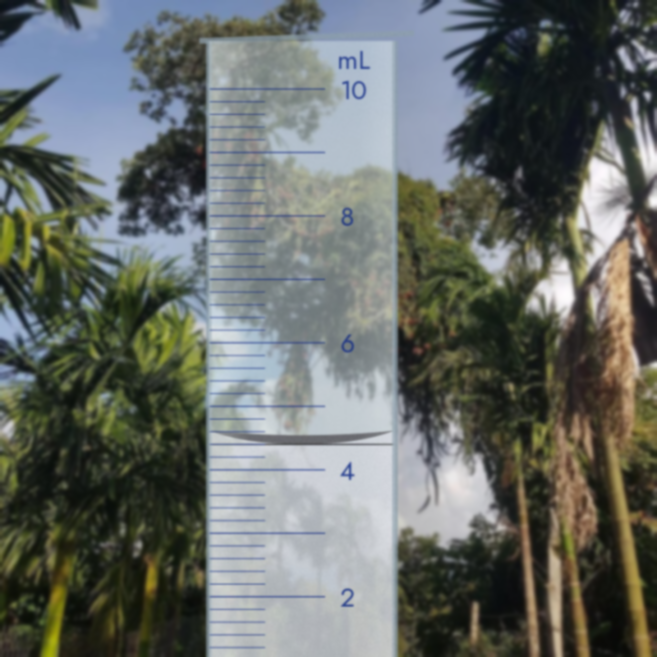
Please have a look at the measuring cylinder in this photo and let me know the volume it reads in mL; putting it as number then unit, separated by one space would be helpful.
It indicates 4.4 mL
